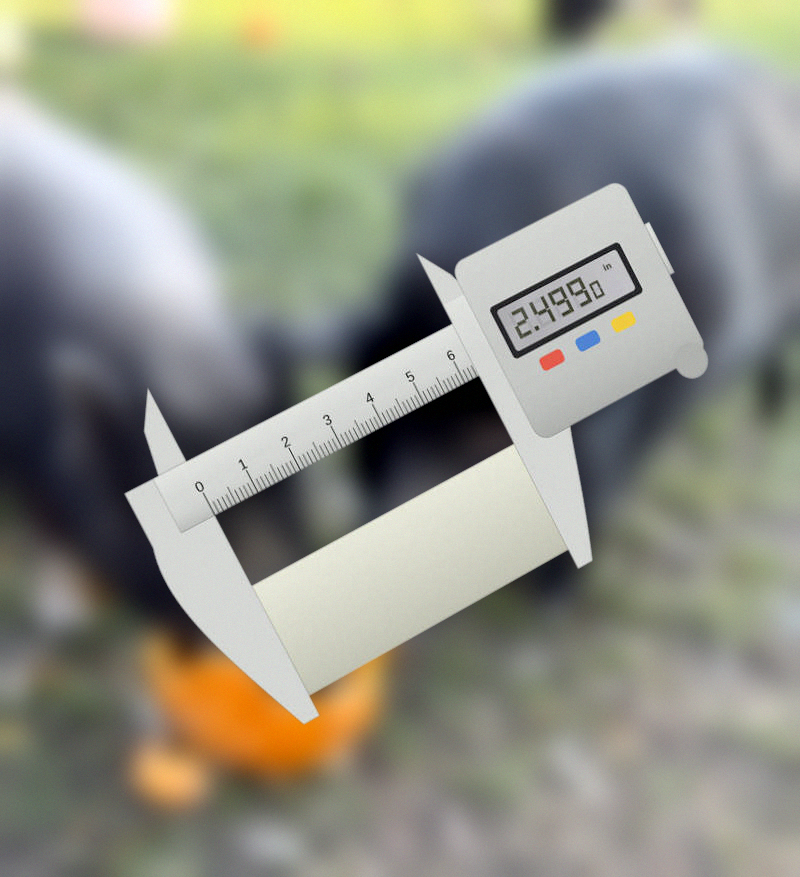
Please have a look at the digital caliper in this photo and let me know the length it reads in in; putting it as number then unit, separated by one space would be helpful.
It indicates 2.4990 in
